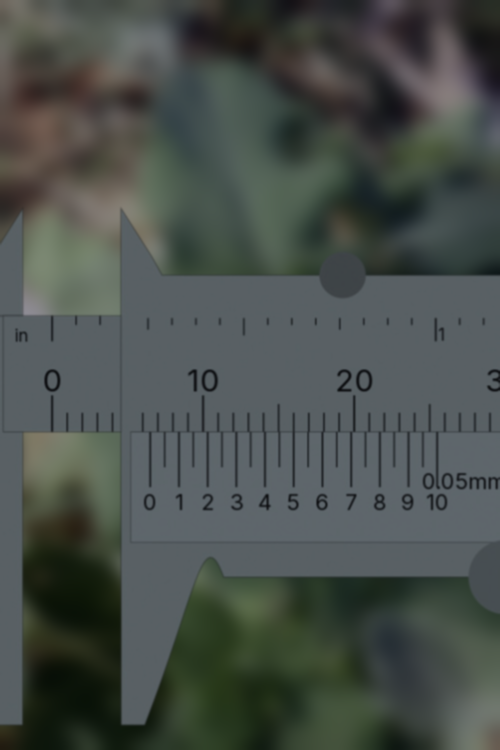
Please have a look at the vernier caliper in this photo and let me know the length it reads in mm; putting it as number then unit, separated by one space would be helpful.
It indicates 6.5 mm
